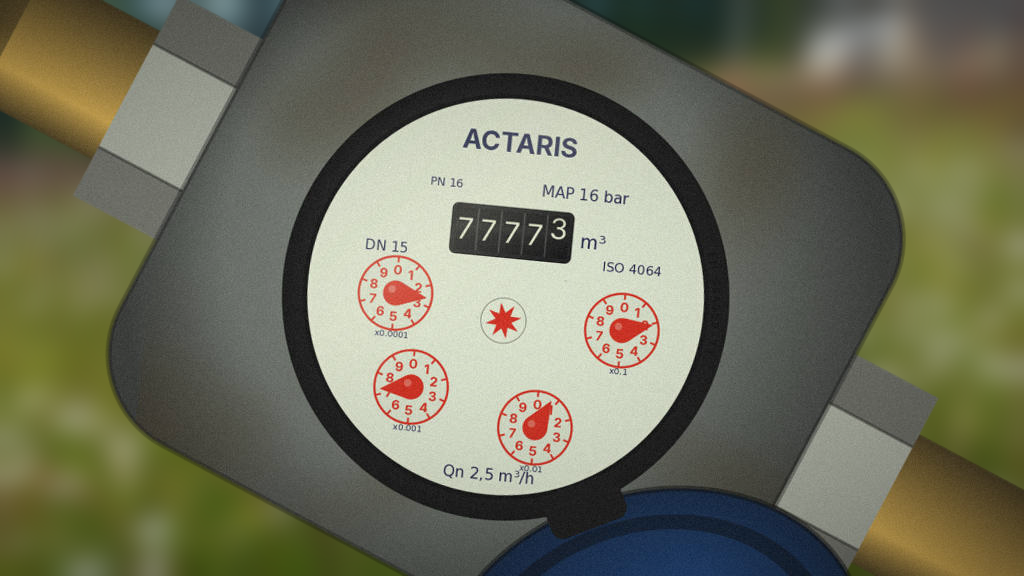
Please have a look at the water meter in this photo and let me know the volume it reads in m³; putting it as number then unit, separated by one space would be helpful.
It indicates 77773.2072 m³
